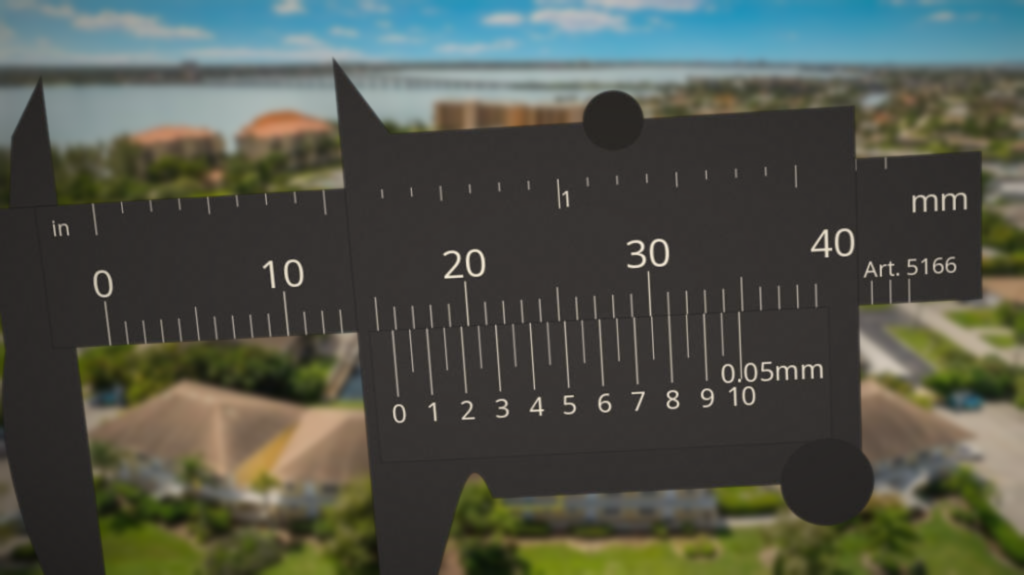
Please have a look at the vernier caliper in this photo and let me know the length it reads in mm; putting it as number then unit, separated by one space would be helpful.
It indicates 15.8 mm
